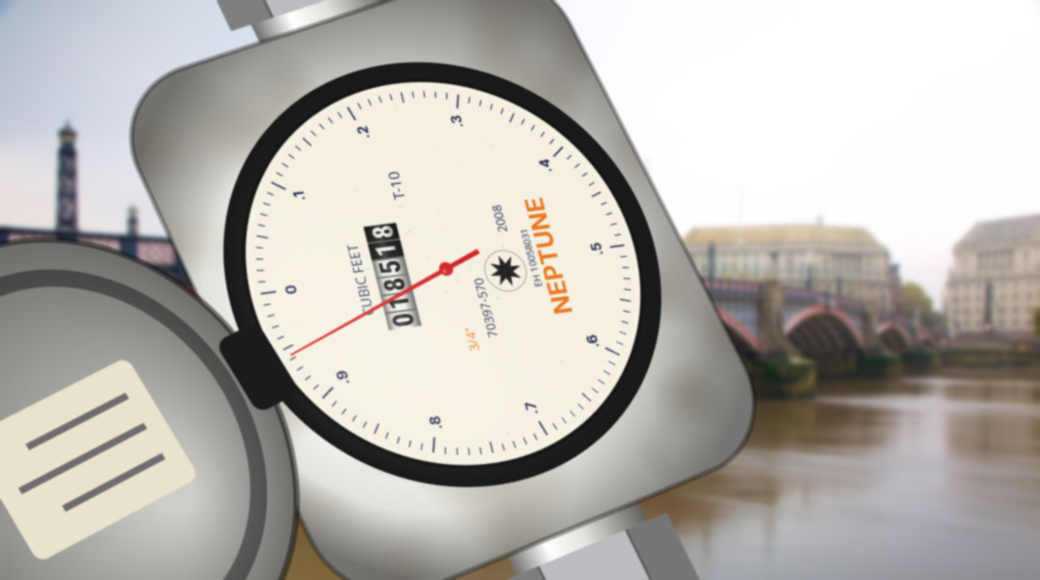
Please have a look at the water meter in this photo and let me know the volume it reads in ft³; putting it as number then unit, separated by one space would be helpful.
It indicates 18517.94 ft³
